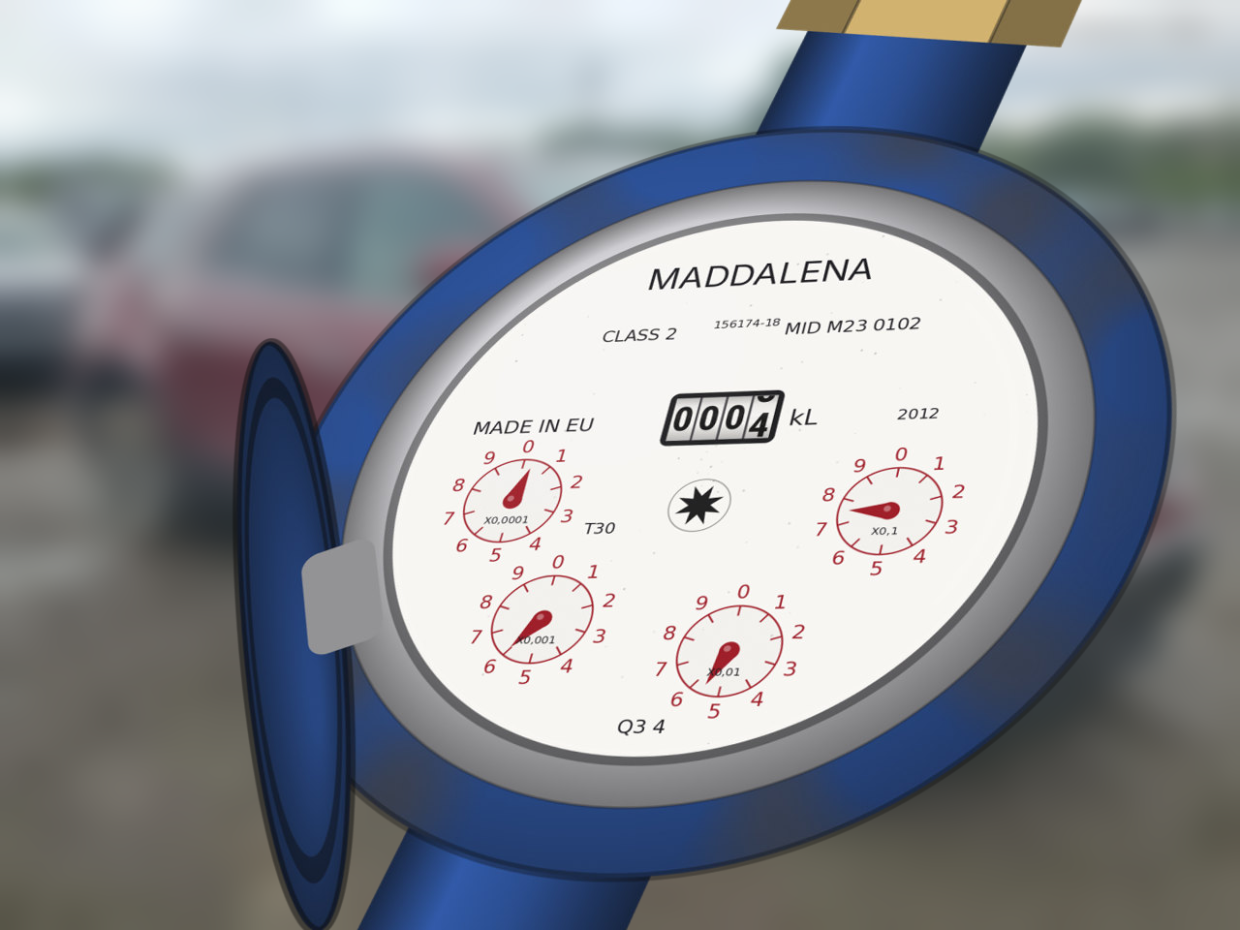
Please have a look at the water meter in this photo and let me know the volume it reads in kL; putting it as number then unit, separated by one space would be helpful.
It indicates 3.7560 kL
